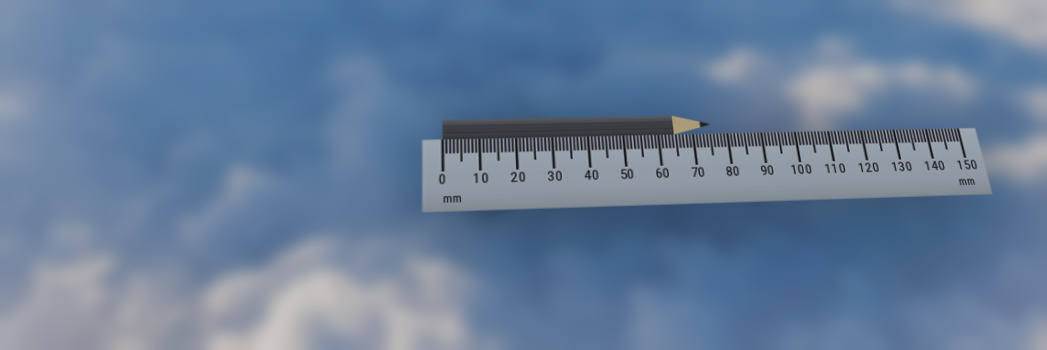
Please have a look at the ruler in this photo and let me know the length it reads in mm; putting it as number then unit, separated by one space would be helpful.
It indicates 75 mm
